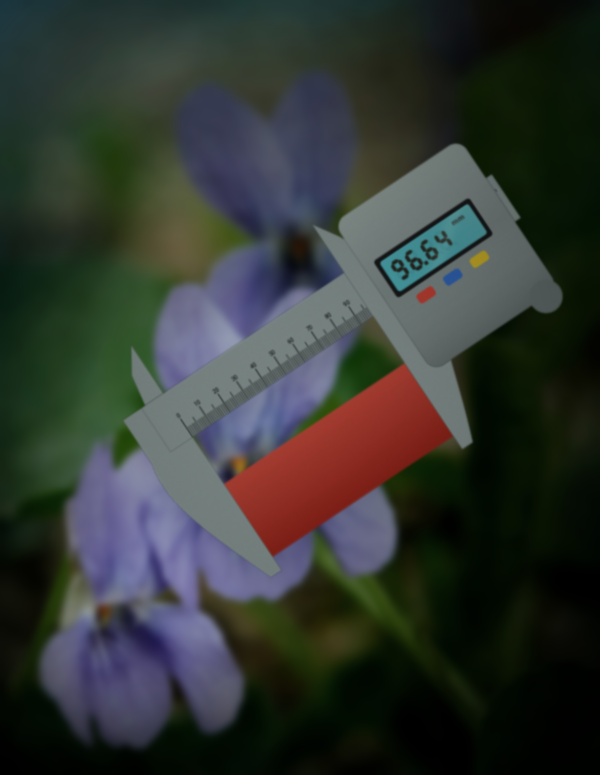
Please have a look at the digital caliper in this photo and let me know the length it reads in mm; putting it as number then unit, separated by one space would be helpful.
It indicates 96.64 mm
